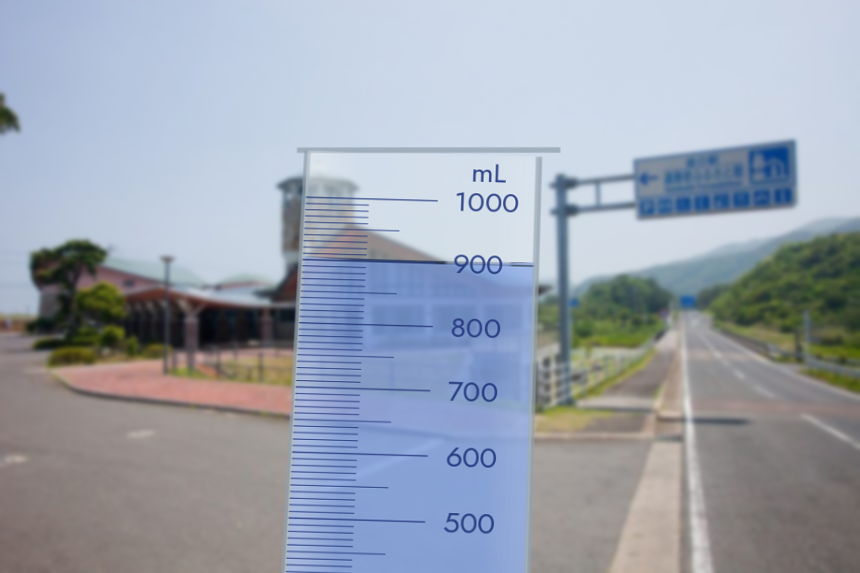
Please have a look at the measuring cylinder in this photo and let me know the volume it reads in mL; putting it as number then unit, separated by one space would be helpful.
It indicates 900 mL
